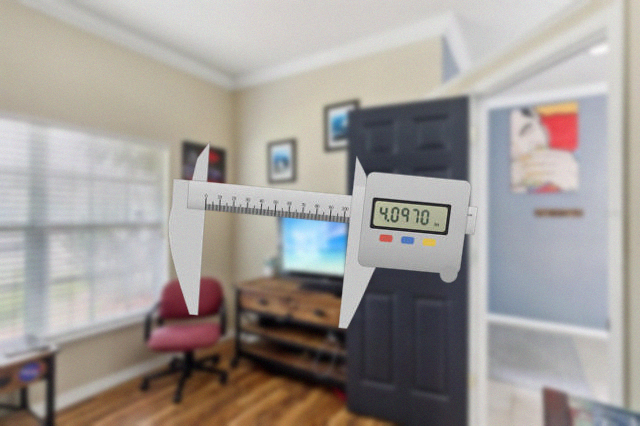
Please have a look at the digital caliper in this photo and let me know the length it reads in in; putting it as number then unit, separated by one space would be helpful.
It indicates 4.0970 in
